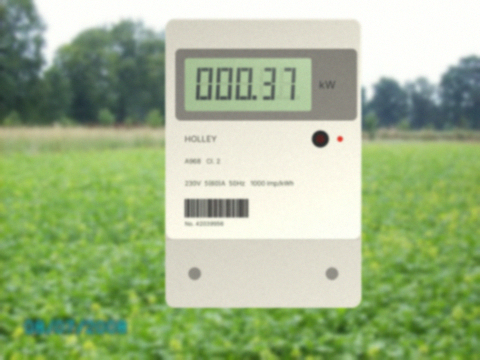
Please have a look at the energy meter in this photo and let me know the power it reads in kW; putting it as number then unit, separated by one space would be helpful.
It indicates 0.37 kW
